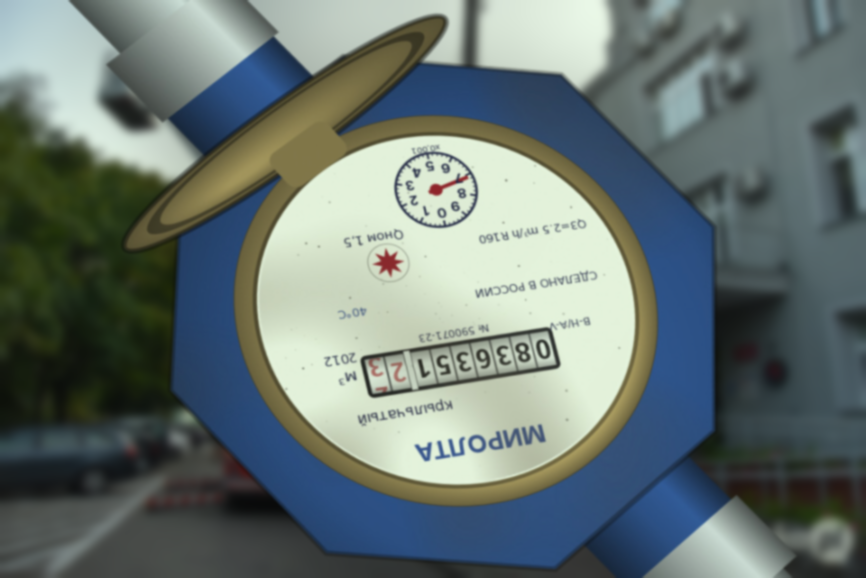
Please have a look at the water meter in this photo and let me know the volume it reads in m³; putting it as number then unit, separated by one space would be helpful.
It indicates 836351.227 m³
